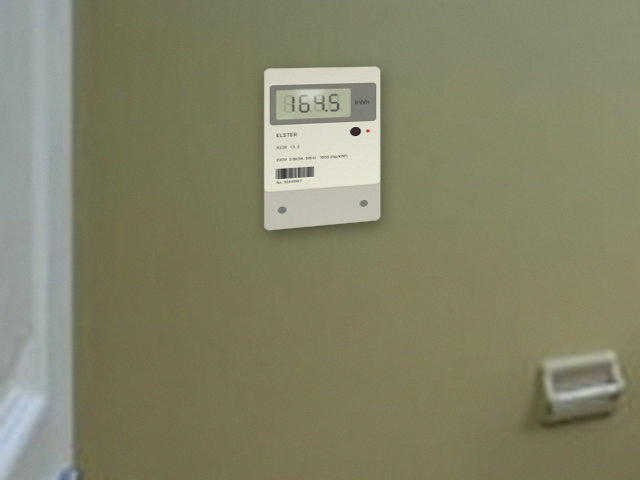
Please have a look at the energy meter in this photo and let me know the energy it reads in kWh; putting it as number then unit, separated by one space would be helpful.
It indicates 164.5 kWh
